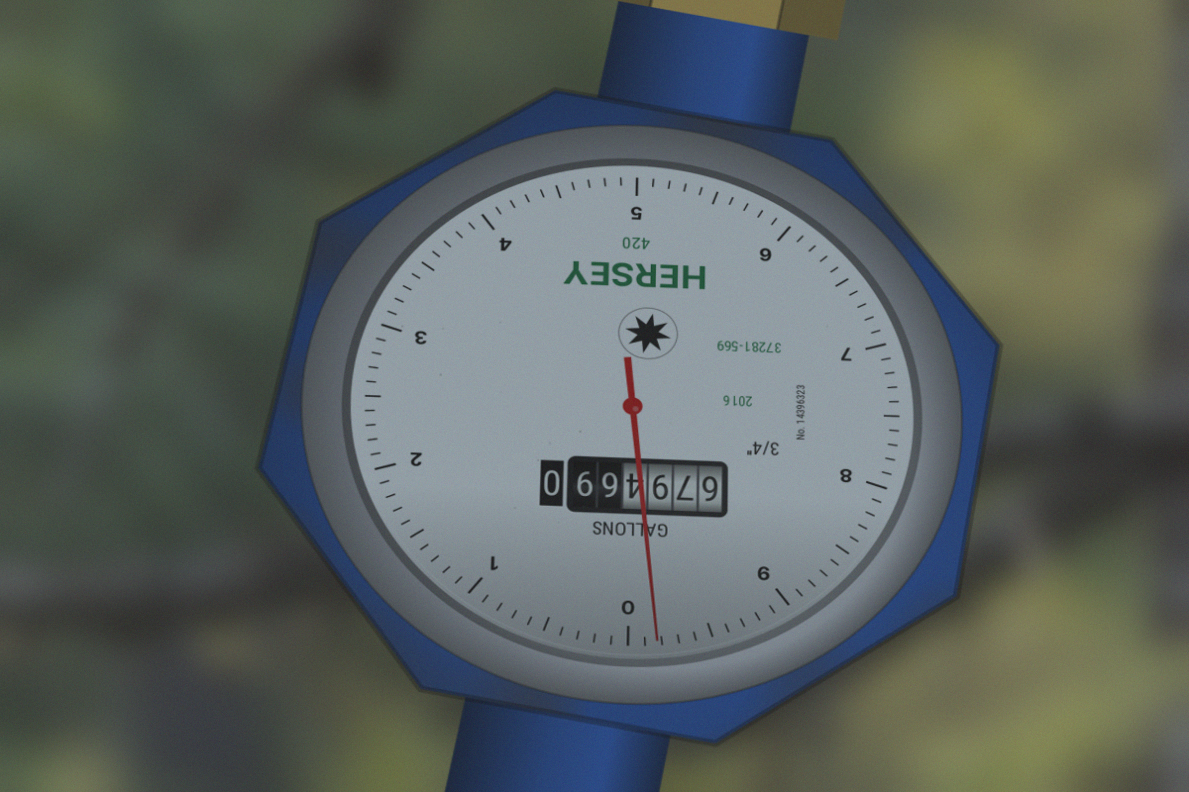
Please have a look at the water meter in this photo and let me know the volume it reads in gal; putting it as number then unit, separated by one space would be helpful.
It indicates 6794689.8 gal
